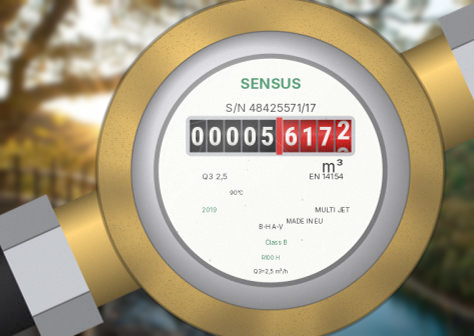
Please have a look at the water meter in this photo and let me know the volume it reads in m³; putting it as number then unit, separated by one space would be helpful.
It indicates 5.6172 m³
